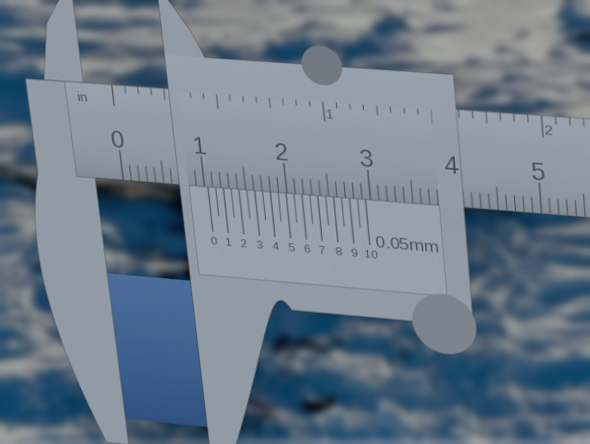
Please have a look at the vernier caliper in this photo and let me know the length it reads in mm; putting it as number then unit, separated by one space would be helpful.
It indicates 10.4 mm
